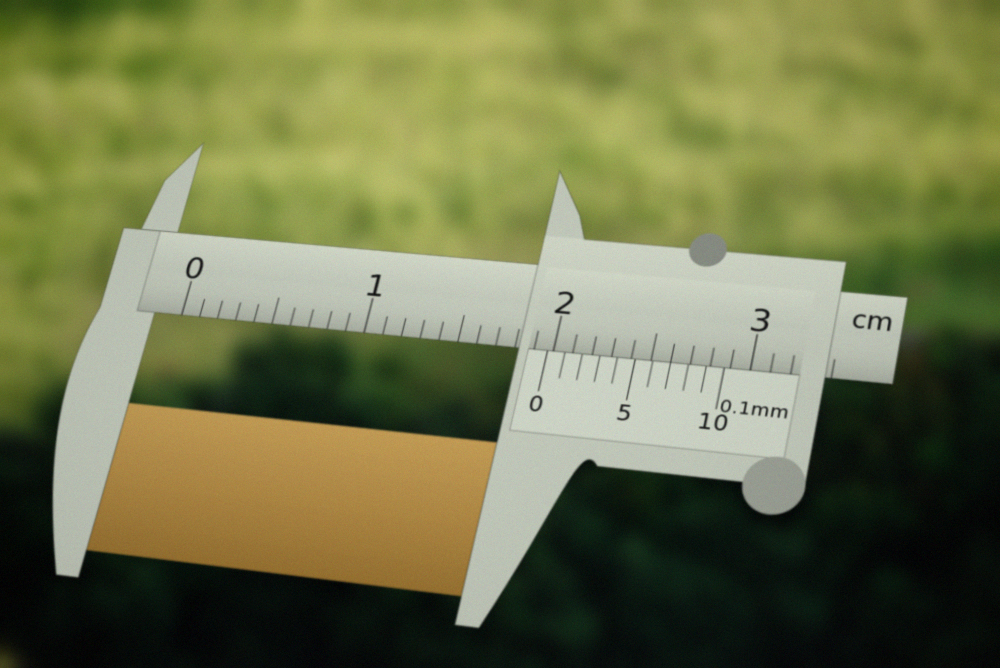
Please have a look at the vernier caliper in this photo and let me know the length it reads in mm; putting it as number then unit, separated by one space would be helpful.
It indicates 19.7 mm
